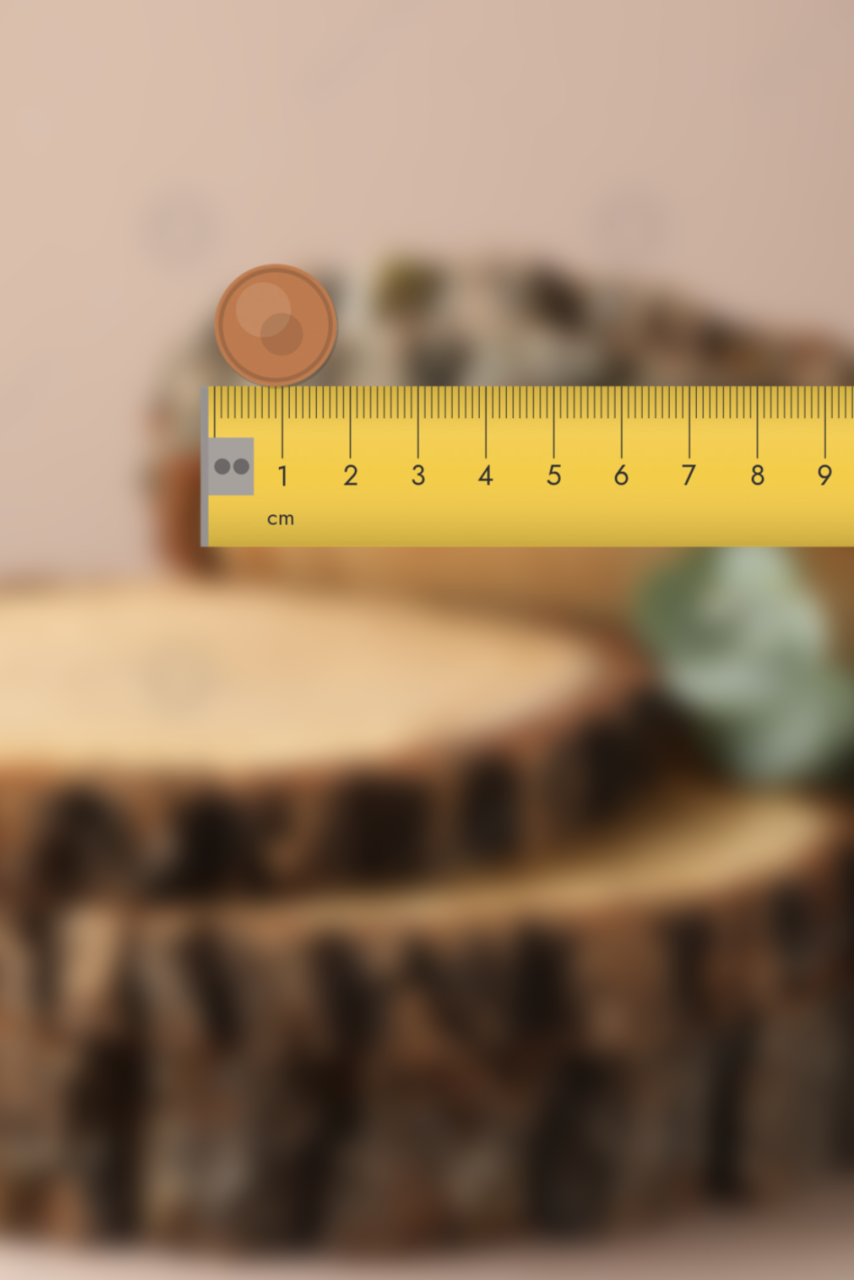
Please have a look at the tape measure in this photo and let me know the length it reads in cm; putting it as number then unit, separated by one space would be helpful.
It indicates 1.8 cm
